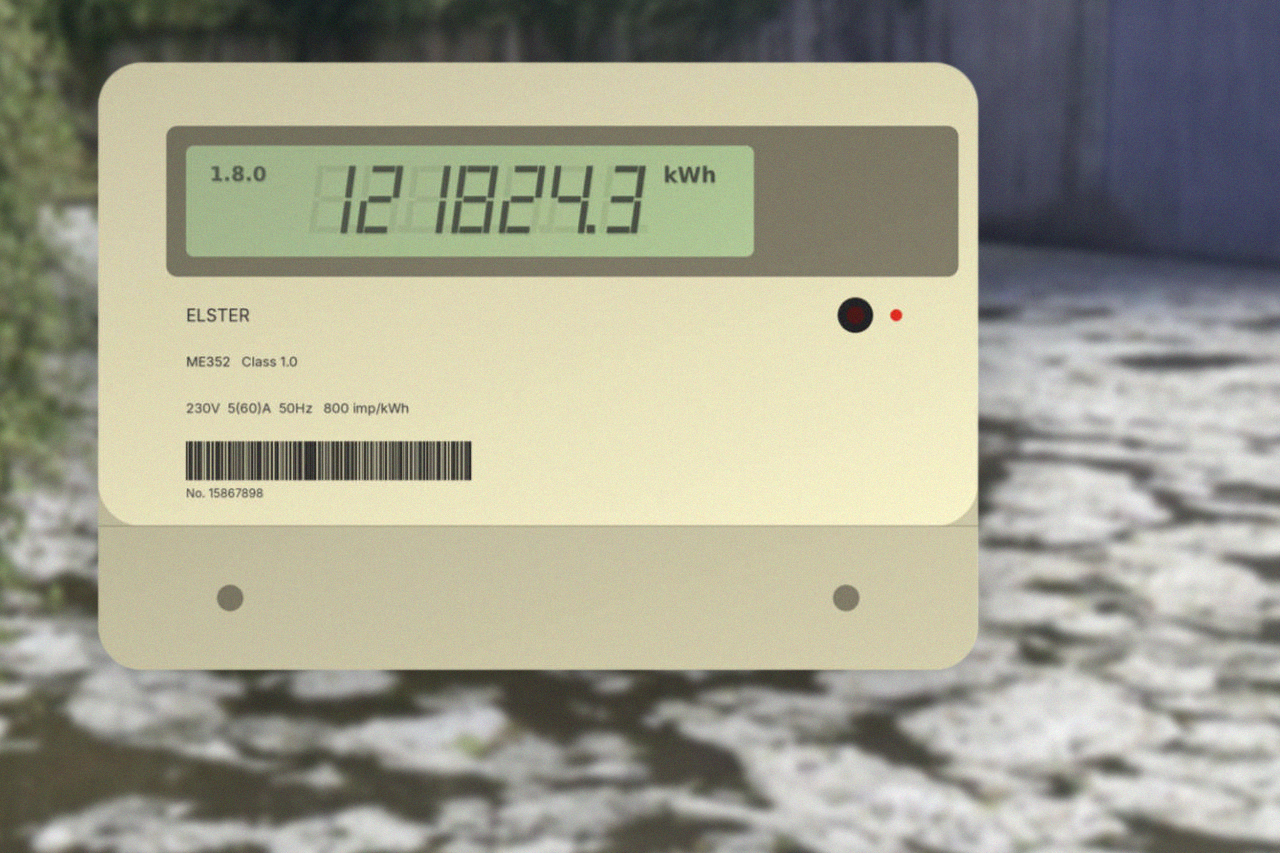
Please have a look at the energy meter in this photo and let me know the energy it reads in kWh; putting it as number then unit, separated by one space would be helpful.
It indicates 121824.3 kWh
